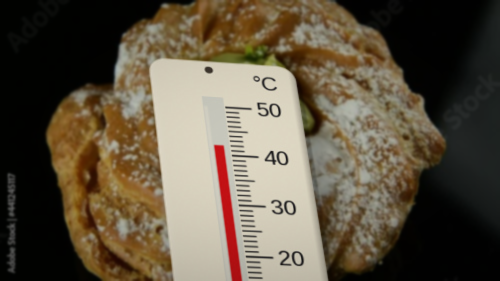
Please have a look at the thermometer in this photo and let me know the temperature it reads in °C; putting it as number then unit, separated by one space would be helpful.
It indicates 42 °C
